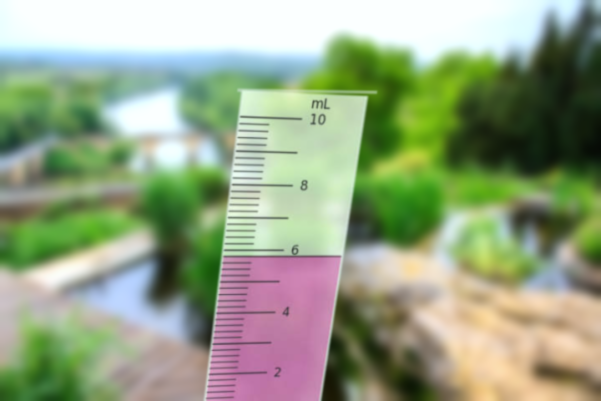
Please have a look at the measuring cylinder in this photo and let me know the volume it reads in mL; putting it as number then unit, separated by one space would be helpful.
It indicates 5.8 mL
